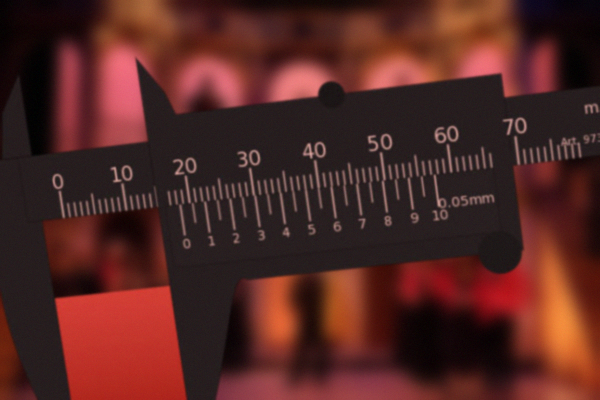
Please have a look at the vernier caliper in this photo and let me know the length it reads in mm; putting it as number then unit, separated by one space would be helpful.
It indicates 18.5 mm
